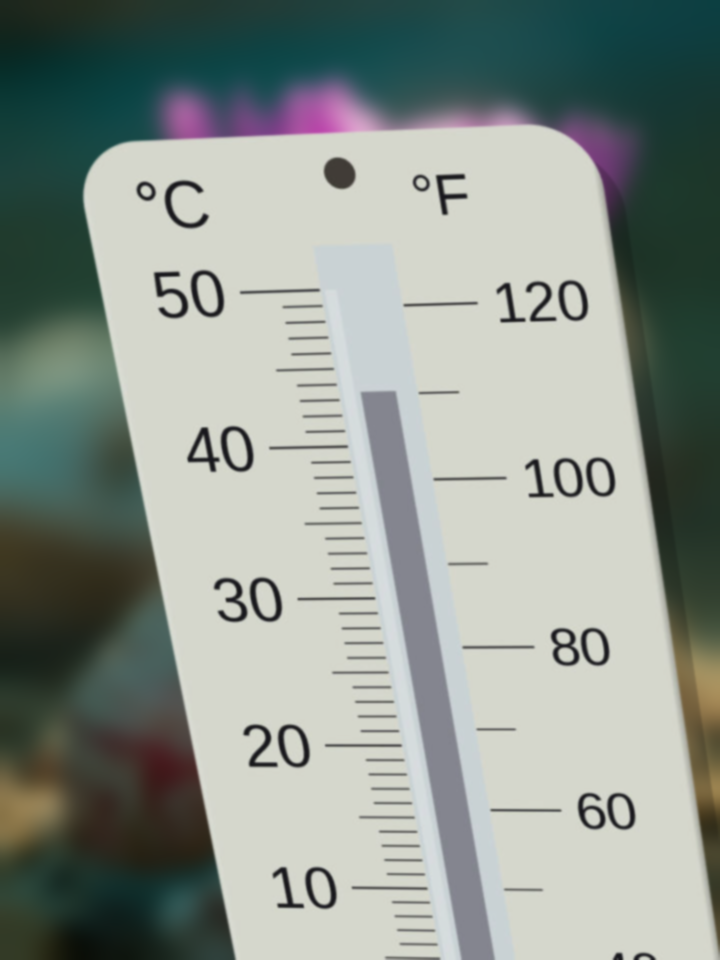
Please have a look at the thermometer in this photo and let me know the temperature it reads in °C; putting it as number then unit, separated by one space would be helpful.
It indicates 43.5 °C
